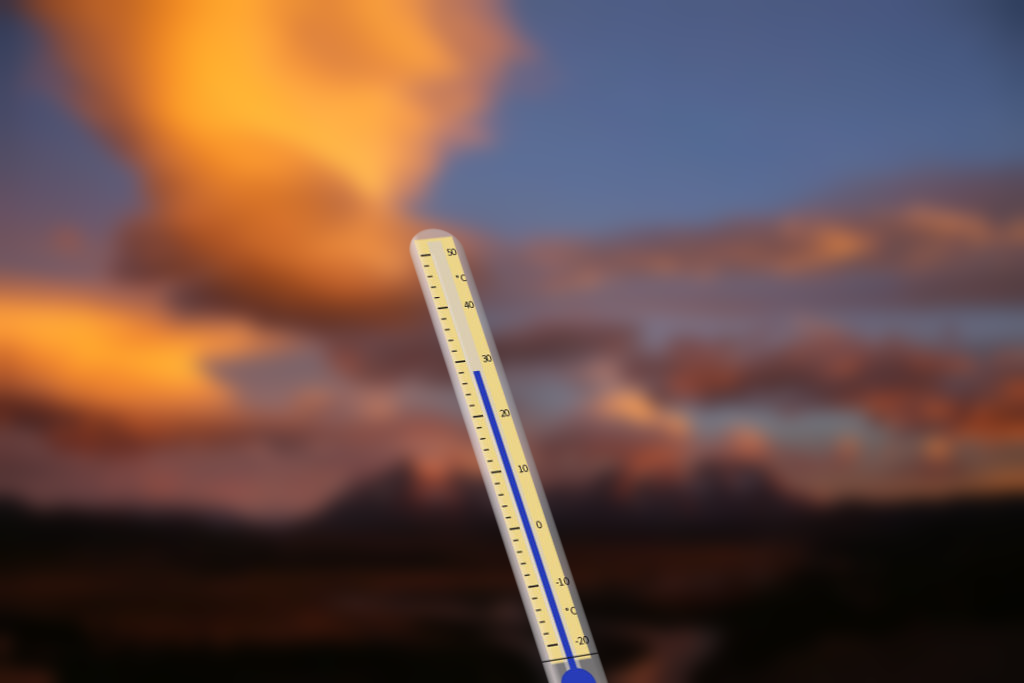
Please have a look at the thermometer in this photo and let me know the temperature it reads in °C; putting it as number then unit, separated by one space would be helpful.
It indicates 28 °C
